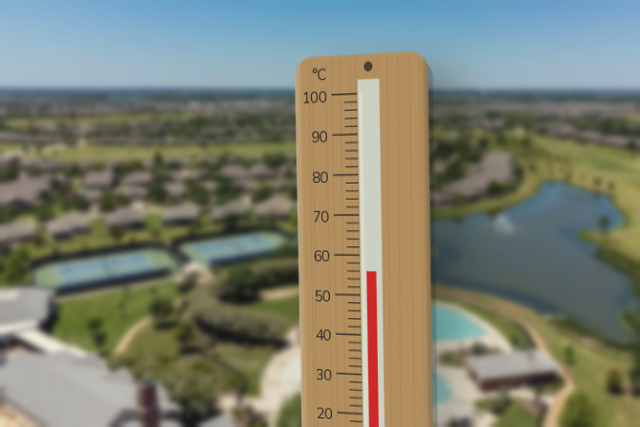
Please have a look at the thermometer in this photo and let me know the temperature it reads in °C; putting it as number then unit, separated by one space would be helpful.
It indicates 56 °C
